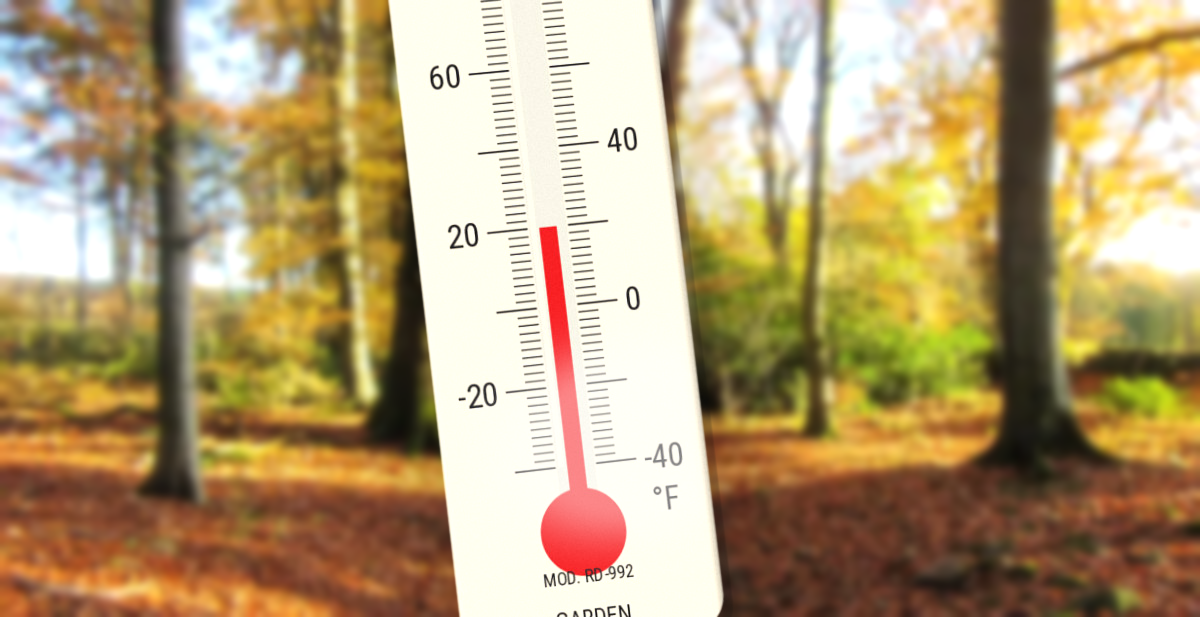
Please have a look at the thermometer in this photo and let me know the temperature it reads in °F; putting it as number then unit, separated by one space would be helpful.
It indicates 20 °F
